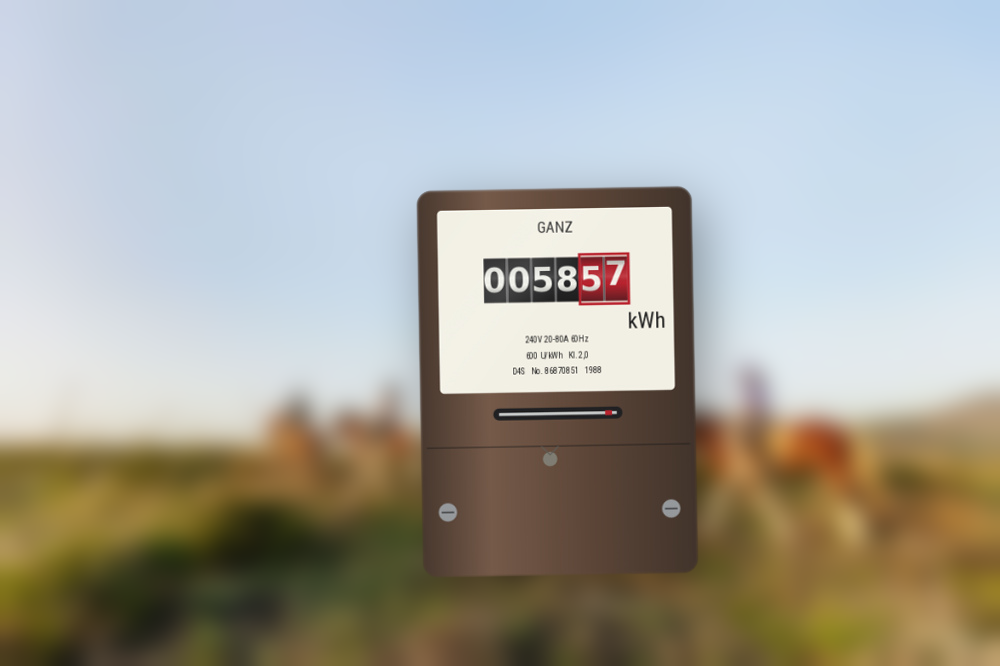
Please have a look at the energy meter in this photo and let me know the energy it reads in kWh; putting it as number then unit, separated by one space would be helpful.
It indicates 58.57 kWh
